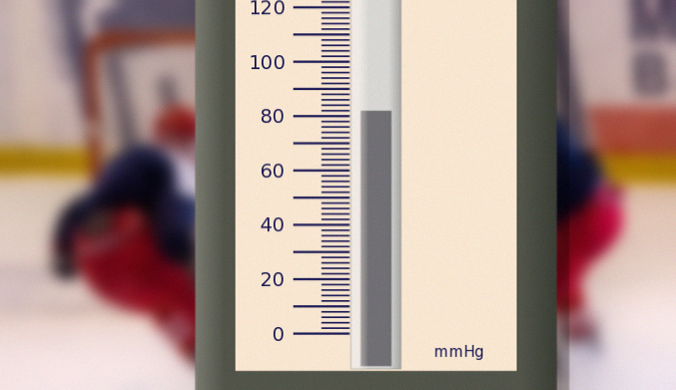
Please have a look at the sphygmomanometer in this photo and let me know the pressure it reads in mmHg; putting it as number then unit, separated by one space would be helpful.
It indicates 82 mmHg
